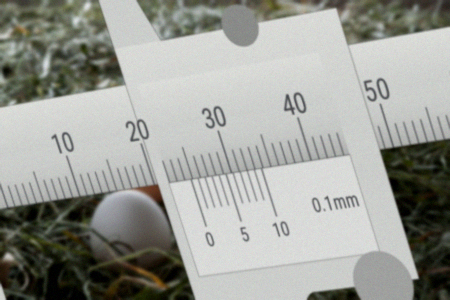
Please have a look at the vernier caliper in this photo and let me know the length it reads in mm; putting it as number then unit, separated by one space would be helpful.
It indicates 24.8 mm
